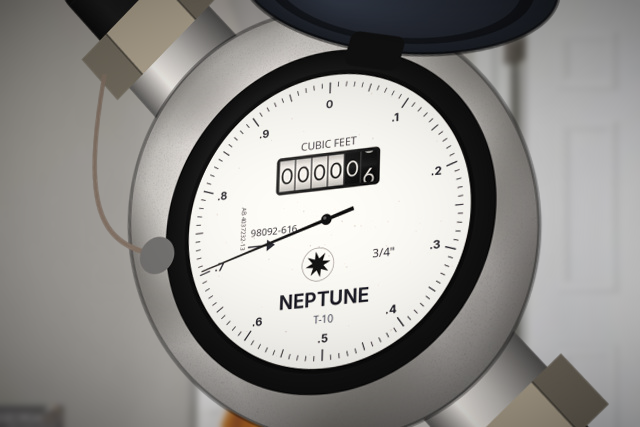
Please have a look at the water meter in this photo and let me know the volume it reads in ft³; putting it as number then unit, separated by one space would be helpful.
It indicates 5.70 ft³
